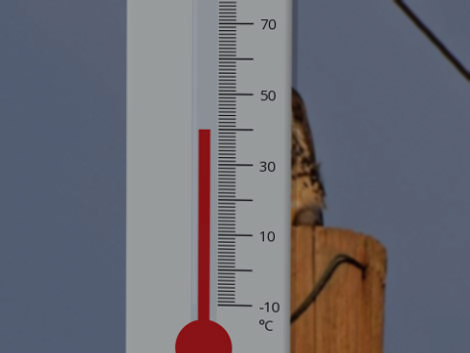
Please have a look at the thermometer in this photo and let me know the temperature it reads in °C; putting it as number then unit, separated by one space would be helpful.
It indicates 40 °C
